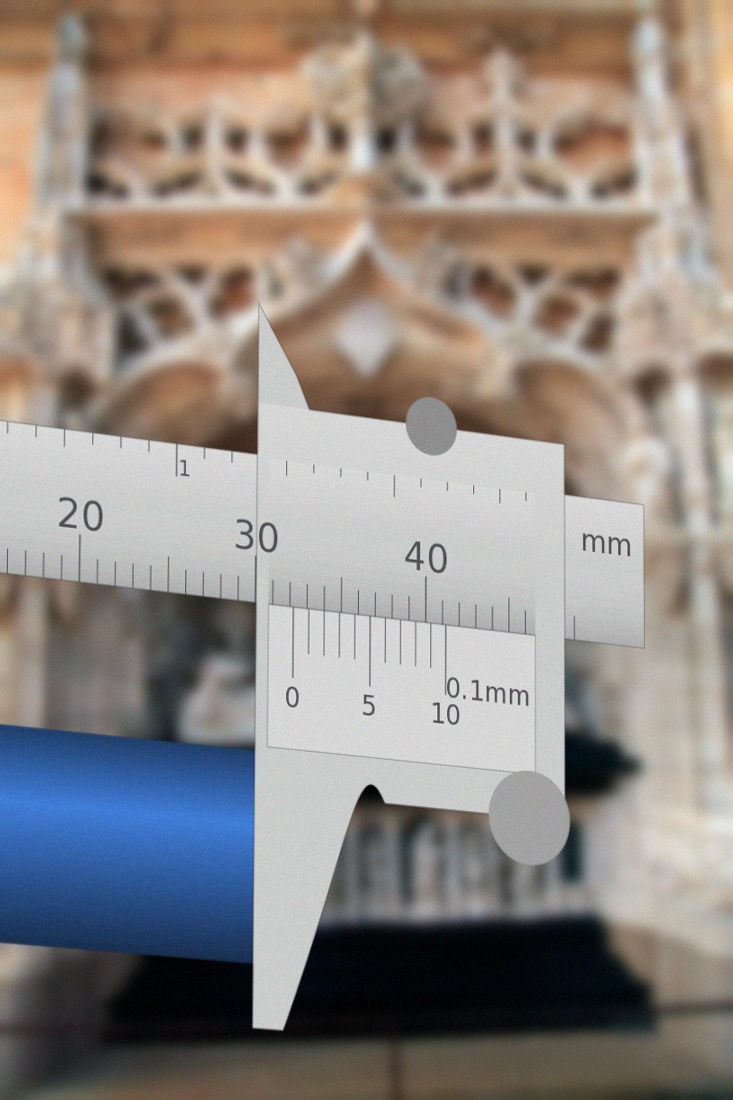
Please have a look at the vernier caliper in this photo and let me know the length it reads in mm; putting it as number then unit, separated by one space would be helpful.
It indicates 32.2 mm
